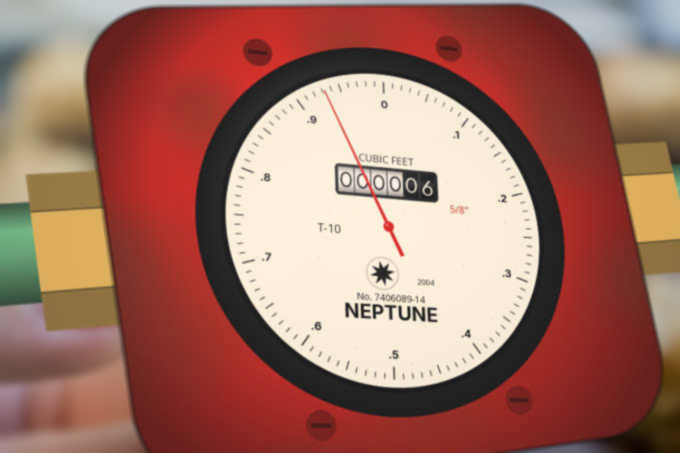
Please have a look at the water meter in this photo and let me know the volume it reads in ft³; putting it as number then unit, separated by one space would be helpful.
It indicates 5.93 ft³
